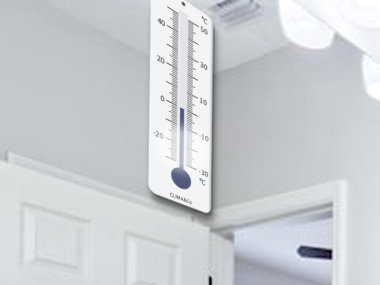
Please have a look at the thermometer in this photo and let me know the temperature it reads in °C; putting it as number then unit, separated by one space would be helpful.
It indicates 0 °C
